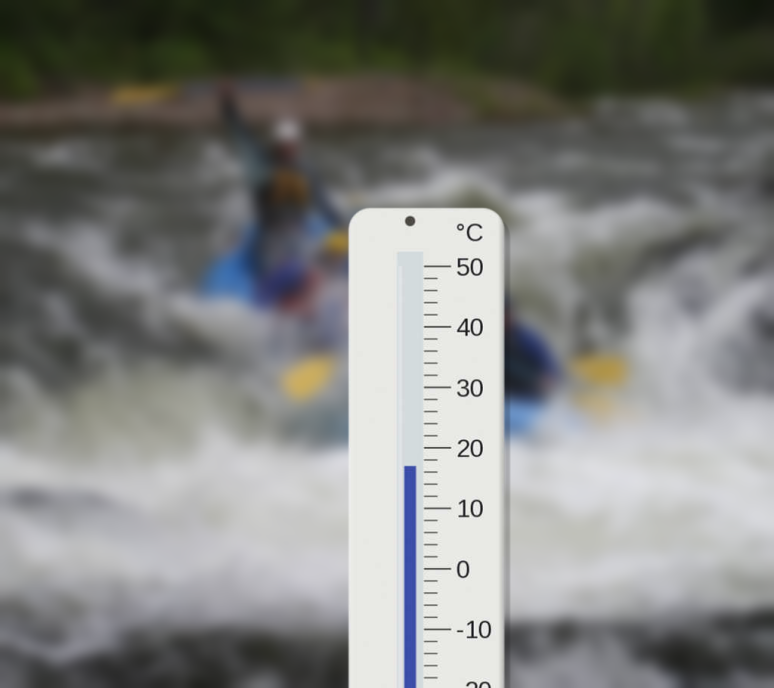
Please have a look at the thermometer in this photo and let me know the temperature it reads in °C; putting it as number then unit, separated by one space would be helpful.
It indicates 17 °C
